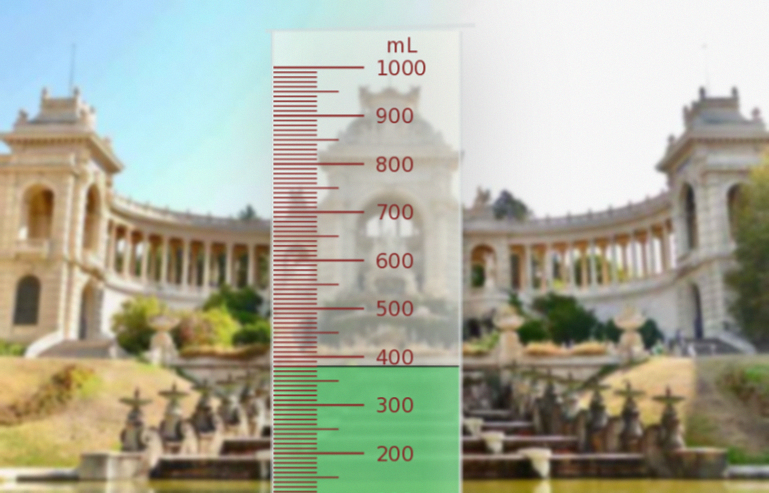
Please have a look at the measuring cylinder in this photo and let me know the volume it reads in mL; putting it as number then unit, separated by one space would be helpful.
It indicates 380 mL
